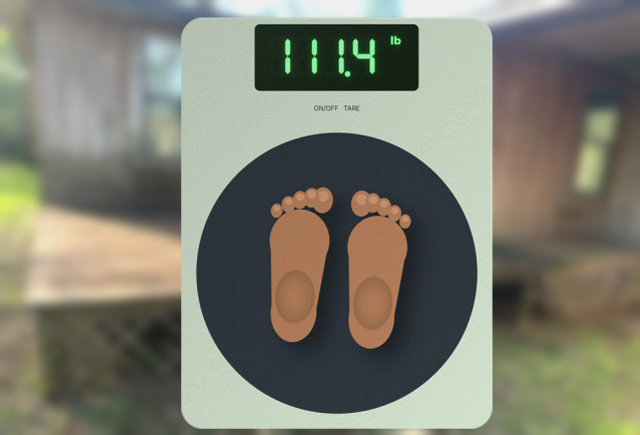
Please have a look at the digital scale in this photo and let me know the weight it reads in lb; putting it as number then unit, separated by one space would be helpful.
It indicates 111.4 lb
